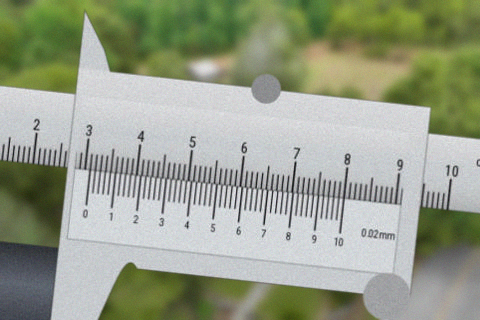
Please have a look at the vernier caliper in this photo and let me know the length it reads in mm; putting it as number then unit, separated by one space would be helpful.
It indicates 31.0 mm
